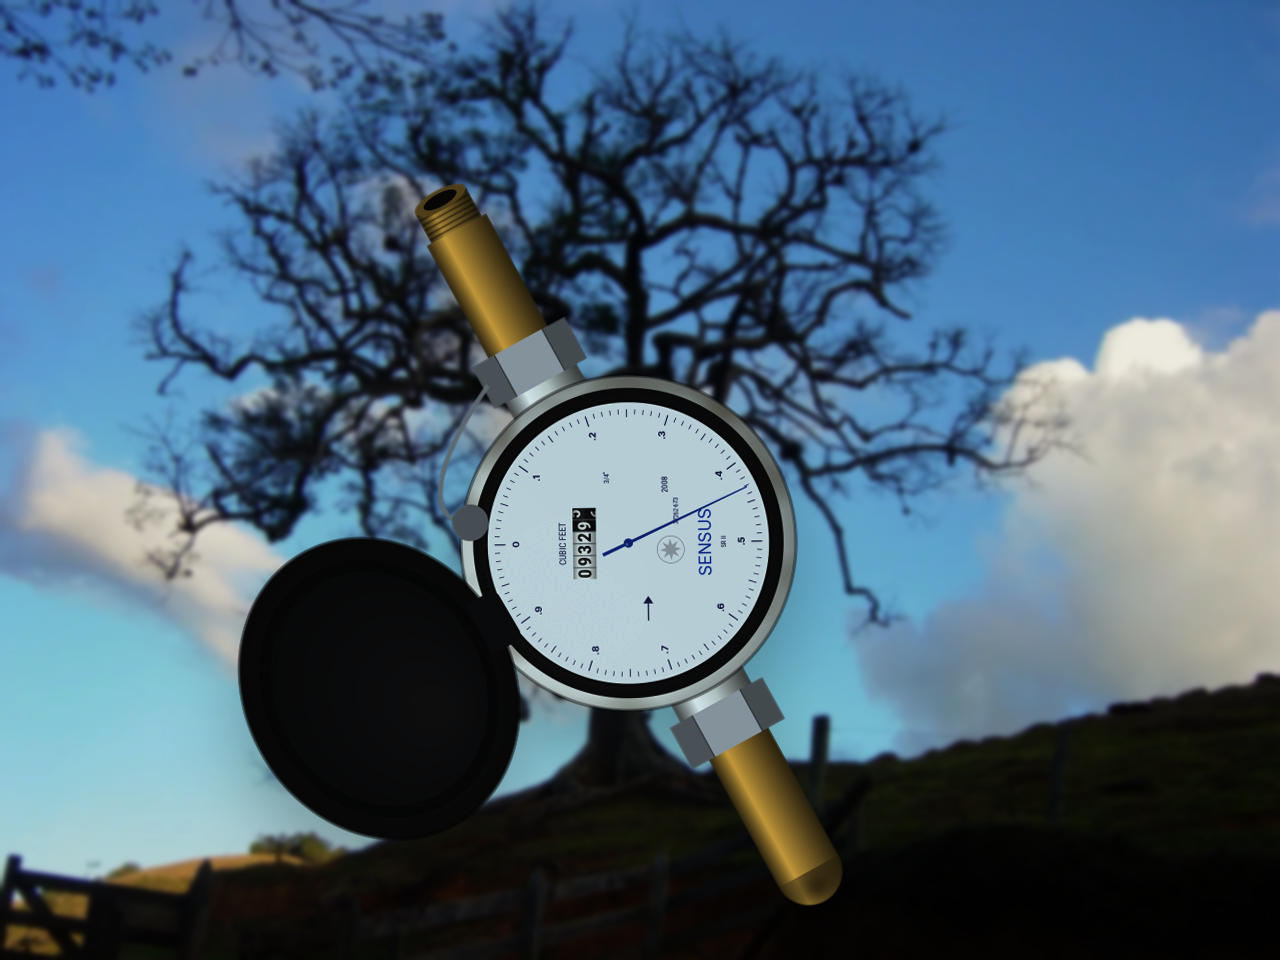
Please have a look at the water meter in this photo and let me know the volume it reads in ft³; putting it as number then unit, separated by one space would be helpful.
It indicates 93295.43 ft³
